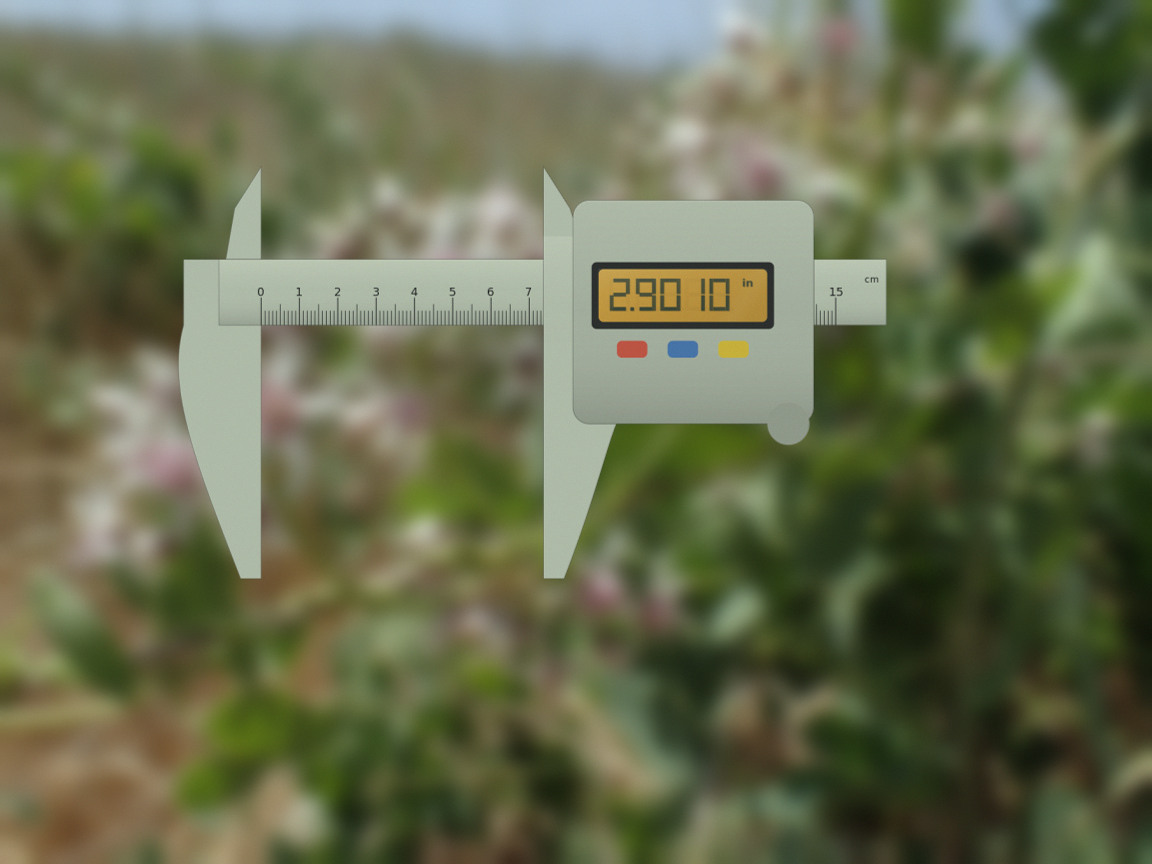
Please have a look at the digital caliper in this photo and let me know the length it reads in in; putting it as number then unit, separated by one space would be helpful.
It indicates 2.9010 in
